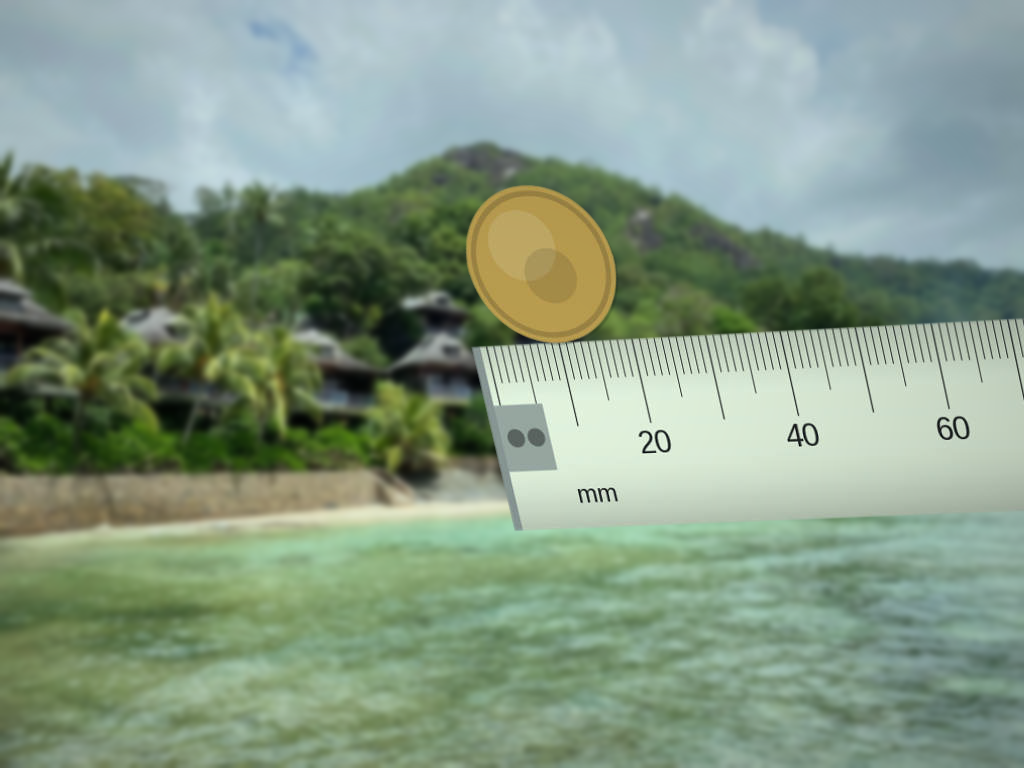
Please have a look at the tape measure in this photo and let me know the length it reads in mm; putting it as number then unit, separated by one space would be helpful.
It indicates 20 mm
